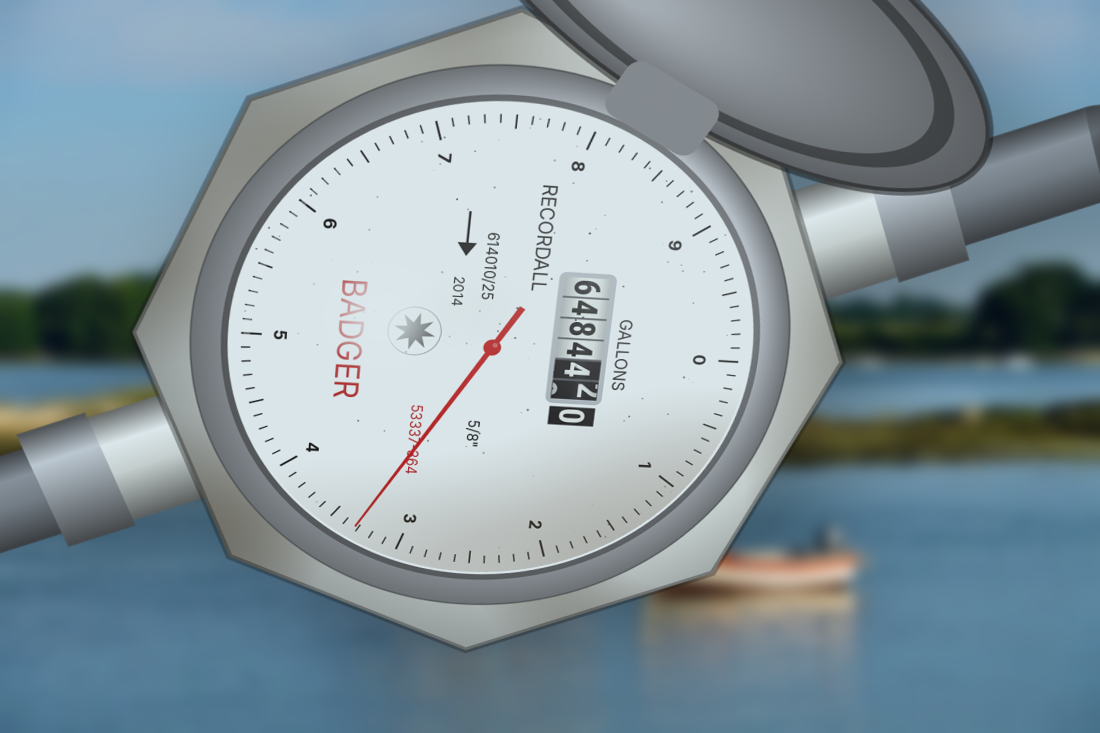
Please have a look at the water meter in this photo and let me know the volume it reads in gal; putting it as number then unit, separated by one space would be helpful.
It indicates 6484423.3 gal
